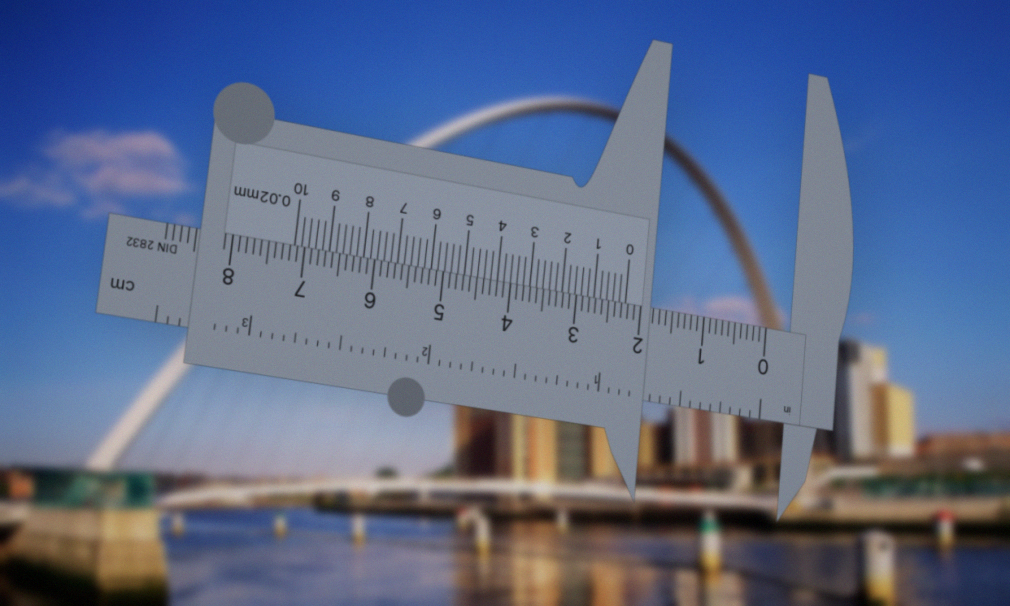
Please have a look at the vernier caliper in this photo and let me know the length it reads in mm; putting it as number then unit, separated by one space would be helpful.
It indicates 22.4 mm
